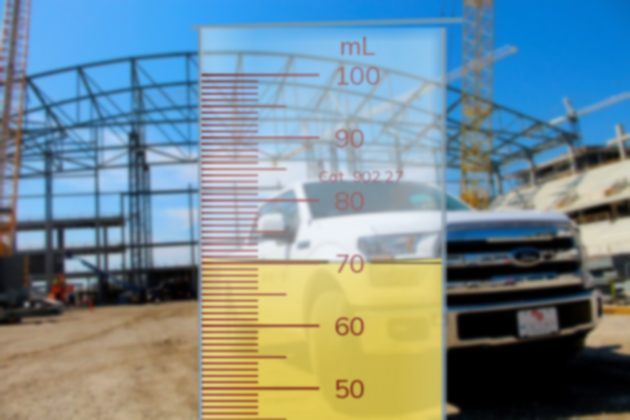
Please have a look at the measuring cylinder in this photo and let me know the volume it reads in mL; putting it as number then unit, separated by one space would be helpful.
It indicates 70 mL
